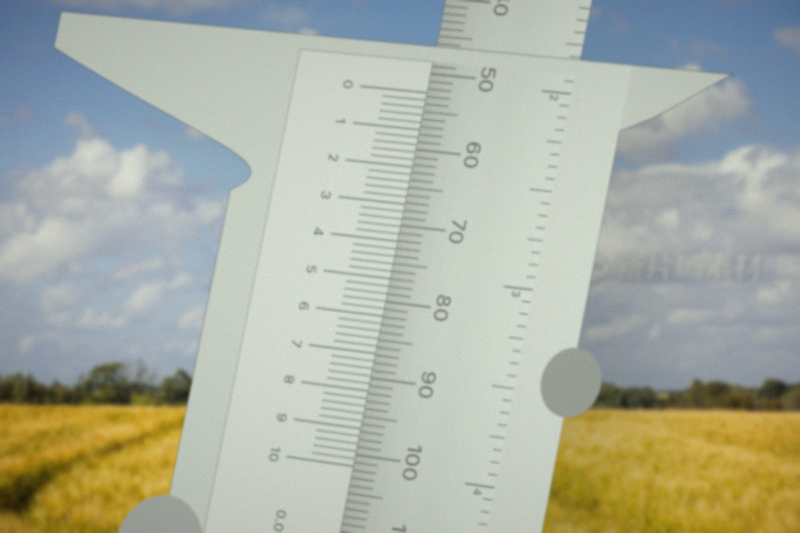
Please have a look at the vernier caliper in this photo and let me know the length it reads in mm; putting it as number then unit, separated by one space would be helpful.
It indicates 52.5 mm
